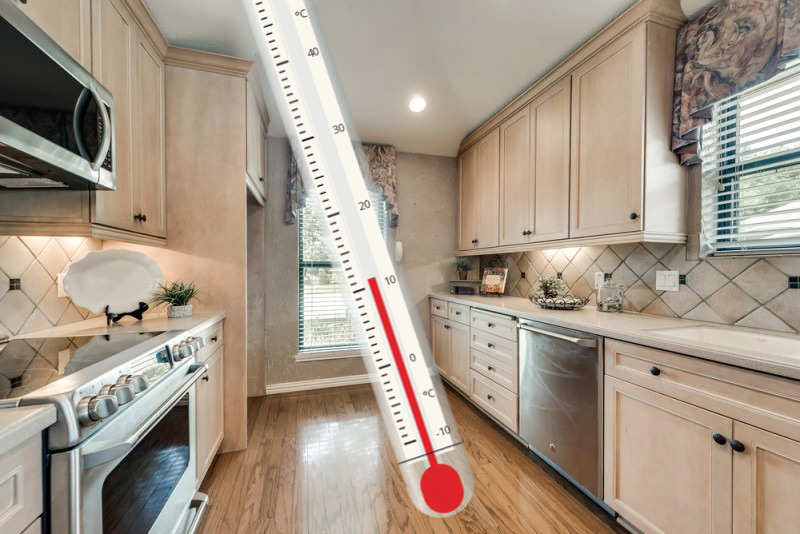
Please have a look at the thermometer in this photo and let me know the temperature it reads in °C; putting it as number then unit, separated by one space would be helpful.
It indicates 11 °C
